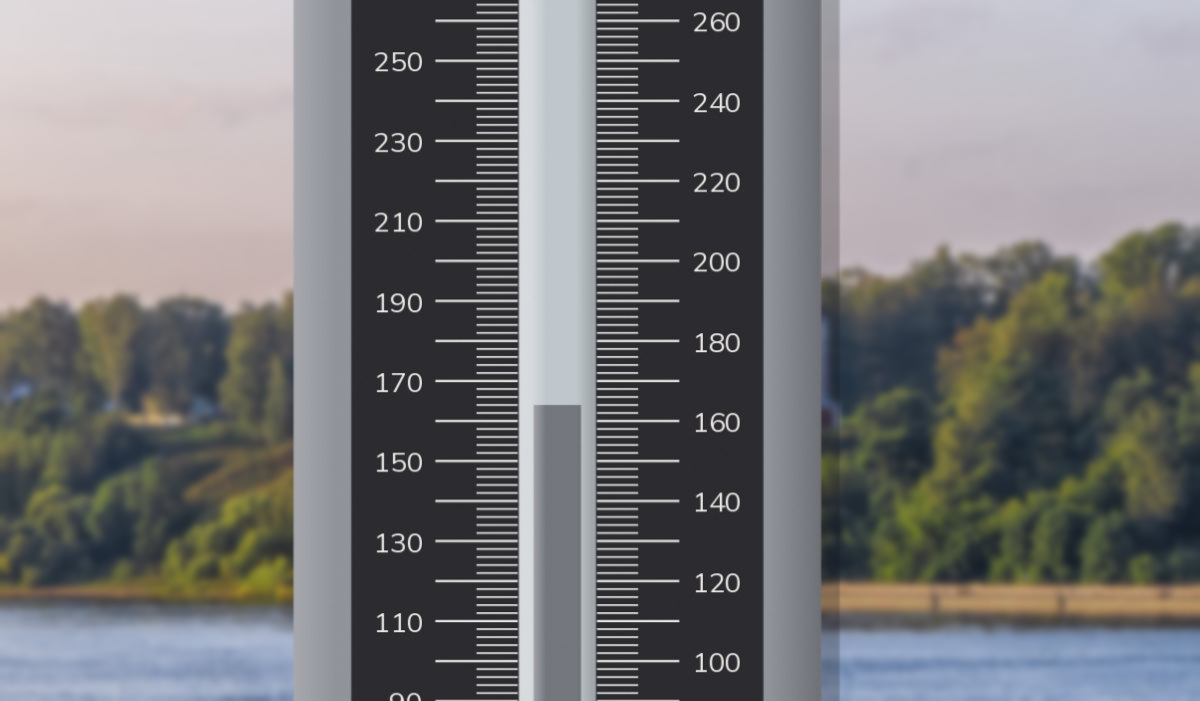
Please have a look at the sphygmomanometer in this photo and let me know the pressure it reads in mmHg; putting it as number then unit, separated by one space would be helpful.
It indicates 164 mmHg
